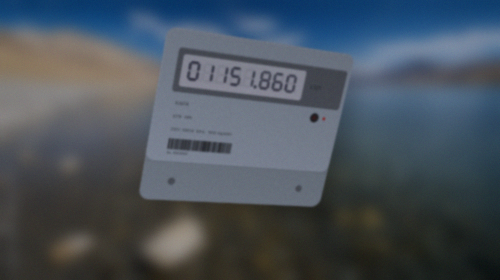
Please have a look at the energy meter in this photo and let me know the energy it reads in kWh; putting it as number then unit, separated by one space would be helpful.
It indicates 1151.860 kWh
